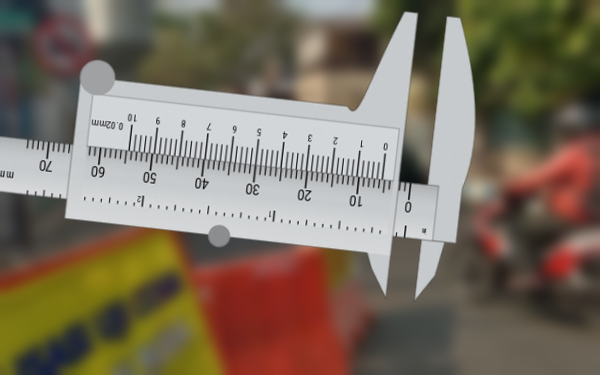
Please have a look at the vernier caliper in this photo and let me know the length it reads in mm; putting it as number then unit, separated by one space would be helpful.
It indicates 5.5 mm
